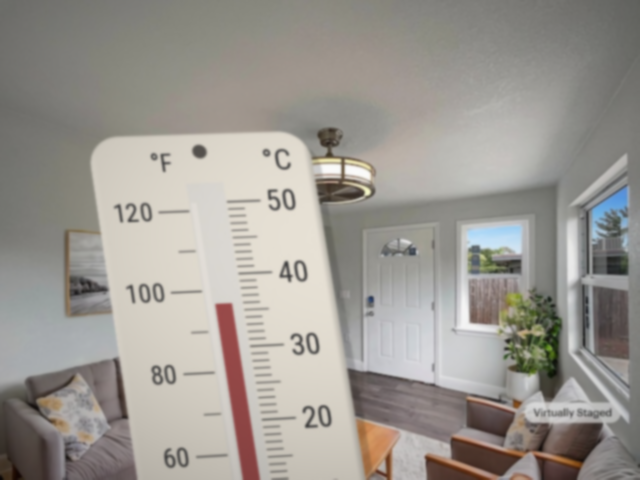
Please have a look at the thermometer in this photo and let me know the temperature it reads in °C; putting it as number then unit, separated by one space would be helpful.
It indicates 36 °C
